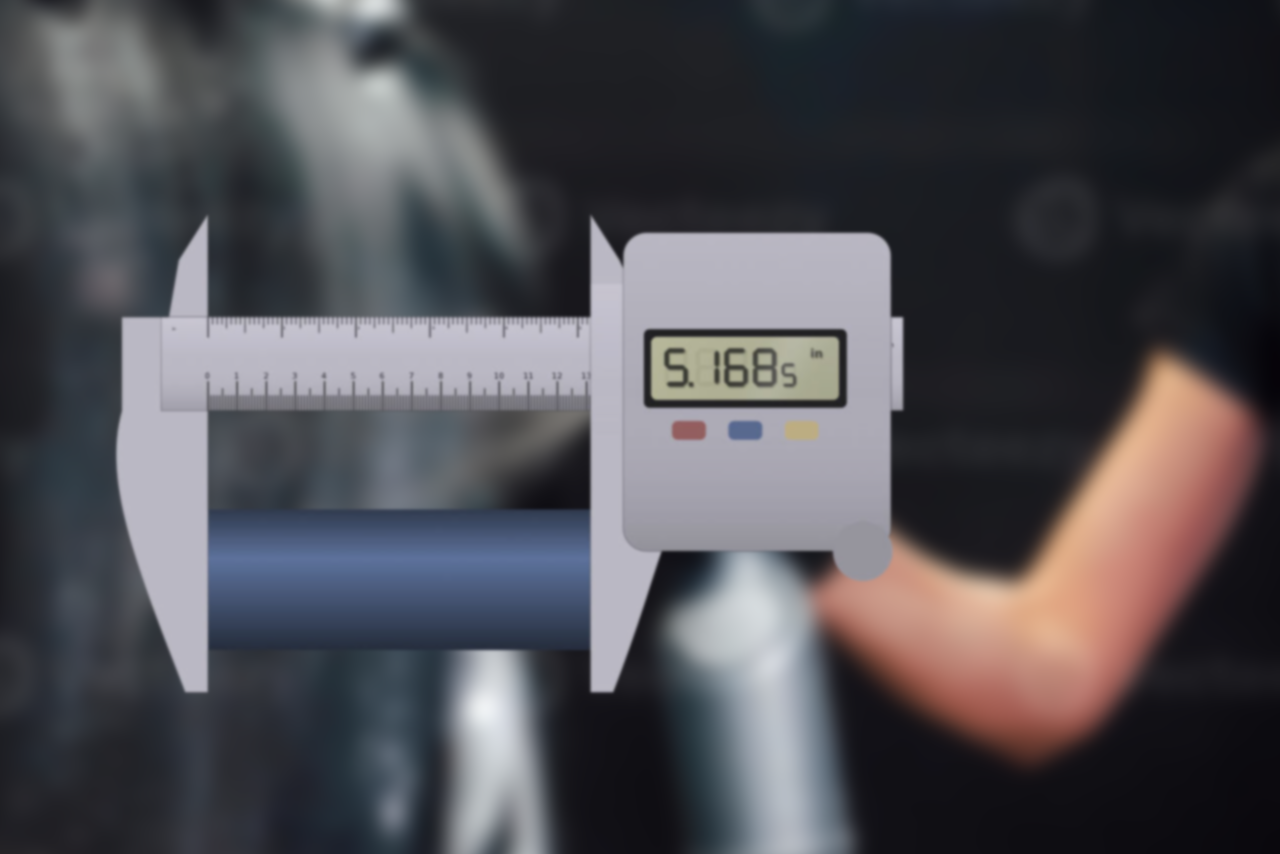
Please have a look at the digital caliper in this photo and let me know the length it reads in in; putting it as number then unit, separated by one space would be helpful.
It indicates 5.1685 in
